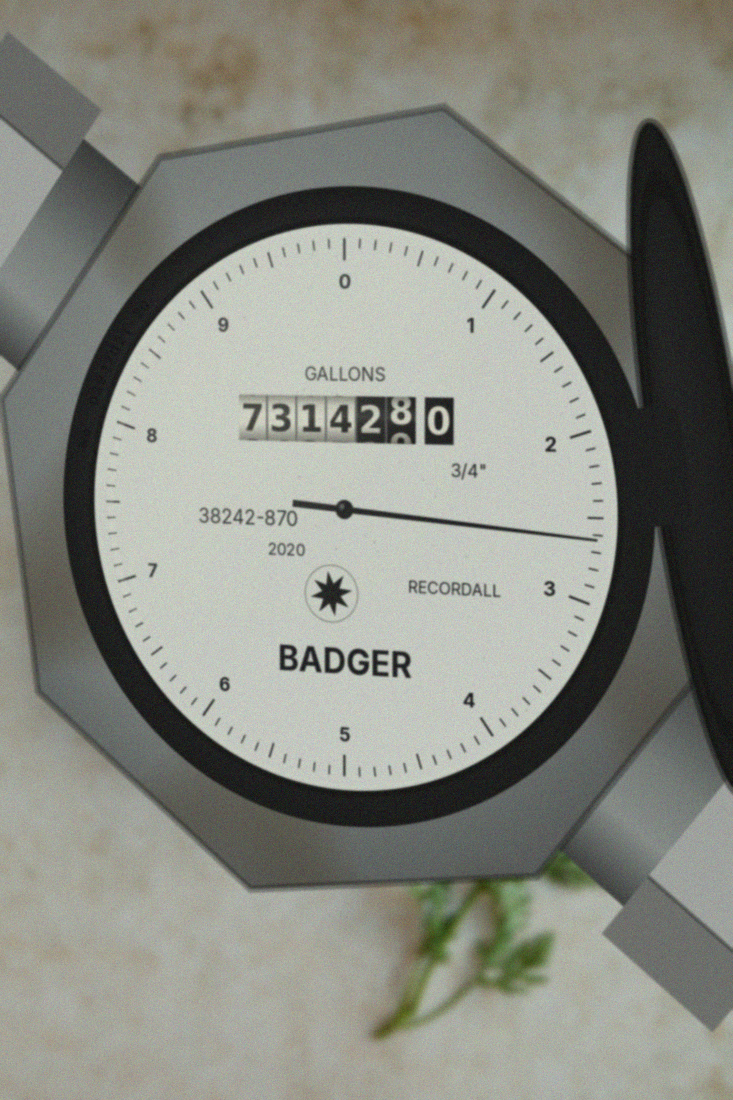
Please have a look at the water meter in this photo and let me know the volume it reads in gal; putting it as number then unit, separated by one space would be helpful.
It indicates 7314282.6 gal
